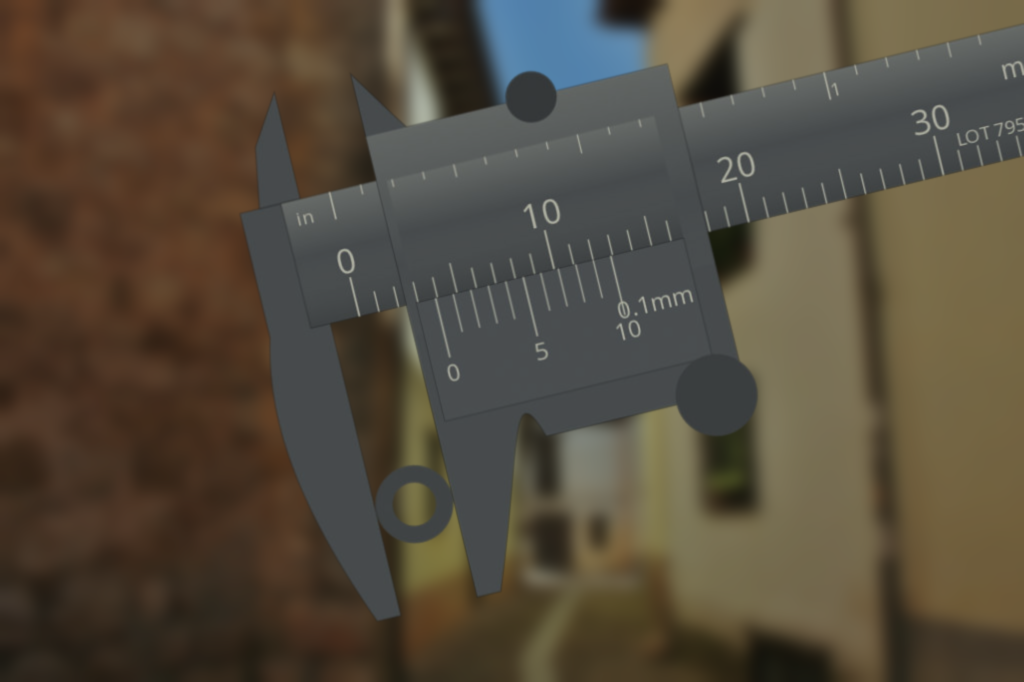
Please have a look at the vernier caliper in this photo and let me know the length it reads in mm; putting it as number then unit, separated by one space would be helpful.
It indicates 3.9 mm
